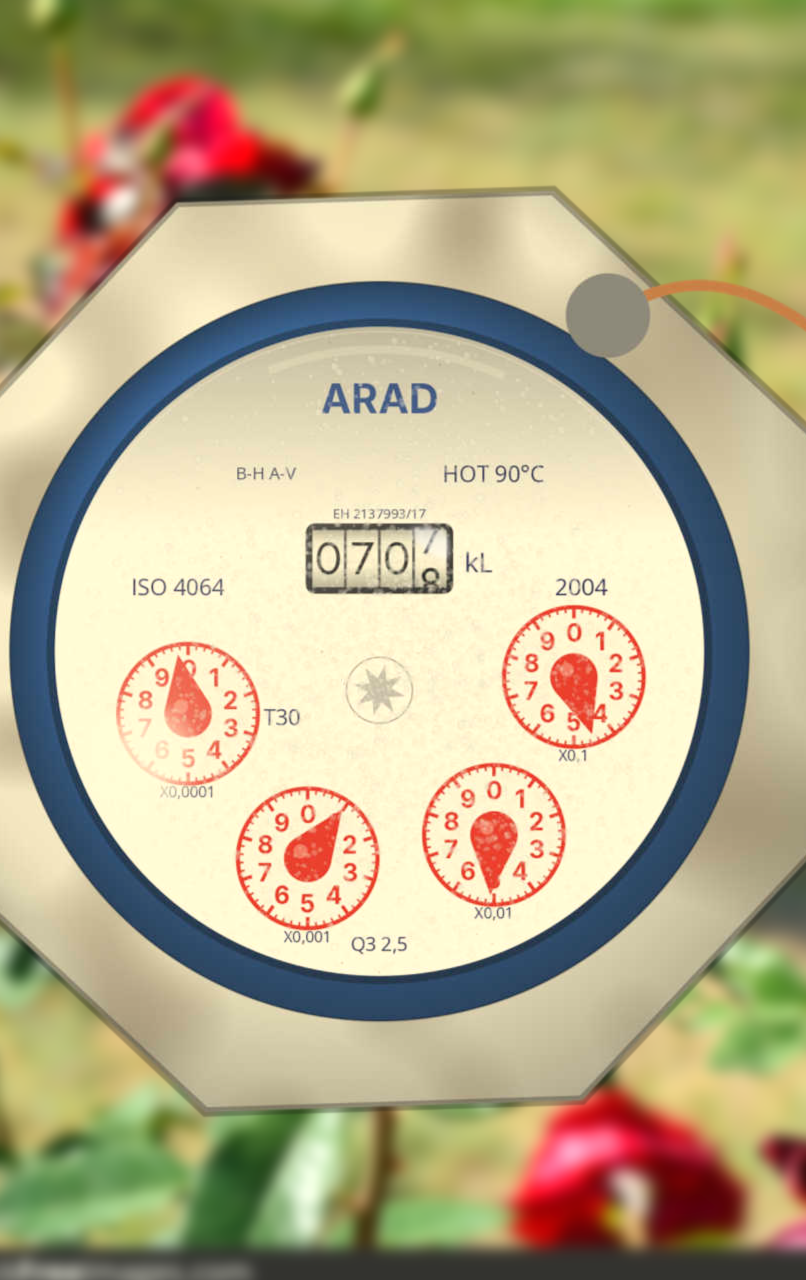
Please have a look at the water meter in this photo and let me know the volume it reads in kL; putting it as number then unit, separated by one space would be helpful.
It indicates 707.4509 kL
